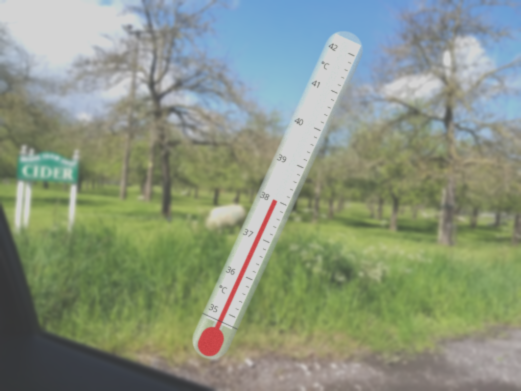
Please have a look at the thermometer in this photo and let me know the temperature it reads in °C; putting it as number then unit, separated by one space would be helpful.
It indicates 38 °C
